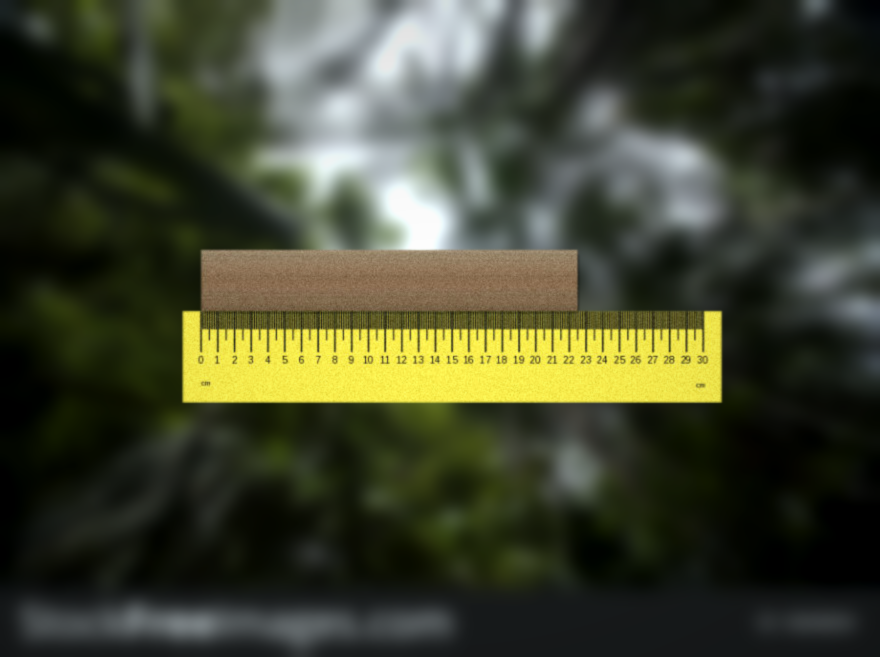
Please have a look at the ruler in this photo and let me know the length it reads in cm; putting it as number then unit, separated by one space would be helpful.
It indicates 22.5 cm
